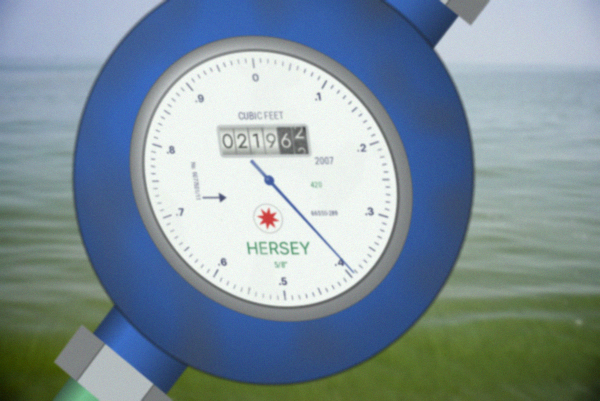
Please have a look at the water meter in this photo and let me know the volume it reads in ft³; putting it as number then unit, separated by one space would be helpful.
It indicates 21962.39 ft³
